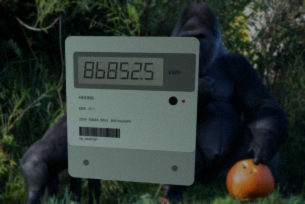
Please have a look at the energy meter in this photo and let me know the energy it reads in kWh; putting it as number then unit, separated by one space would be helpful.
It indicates 86852.5 kWh
